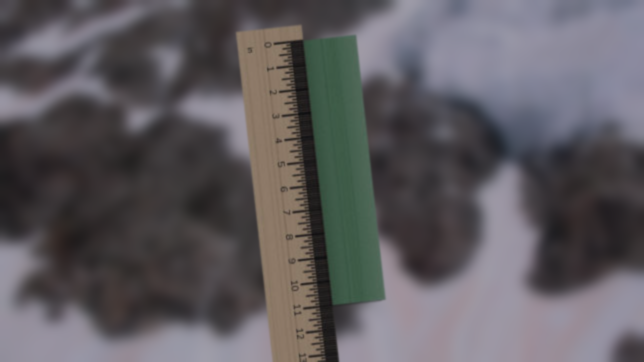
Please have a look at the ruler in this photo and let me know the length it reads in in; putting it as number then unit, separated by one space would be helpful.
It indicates 11 in
